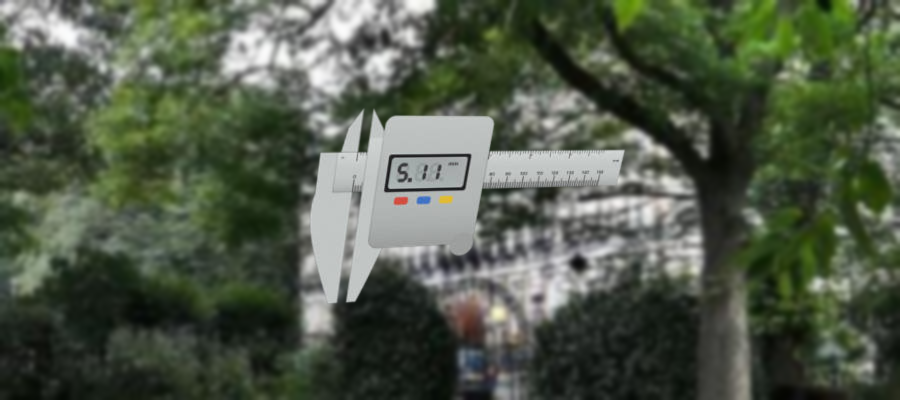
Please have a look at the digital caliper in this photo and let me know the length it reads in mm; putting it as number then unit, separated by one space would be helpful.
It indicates 5.11 mm
